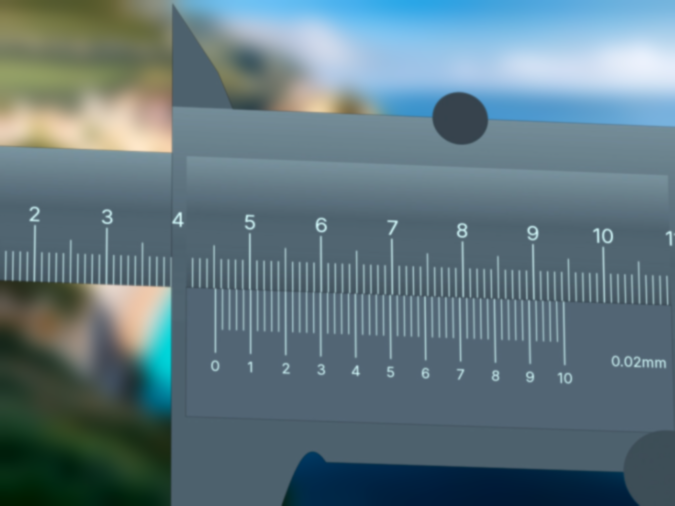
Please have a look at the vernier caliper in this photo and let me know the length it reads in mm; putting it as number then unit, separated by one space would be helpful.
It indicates 45.2 mm
